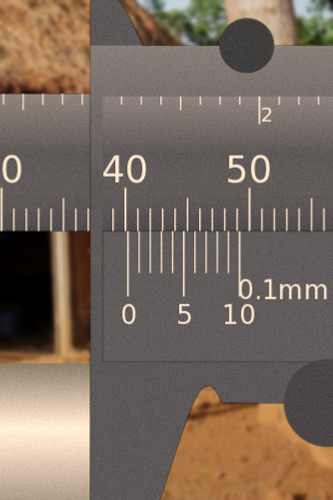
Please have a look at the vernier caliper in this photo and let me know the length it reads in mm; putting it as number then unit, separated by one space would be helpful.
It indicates 40.2 mm
